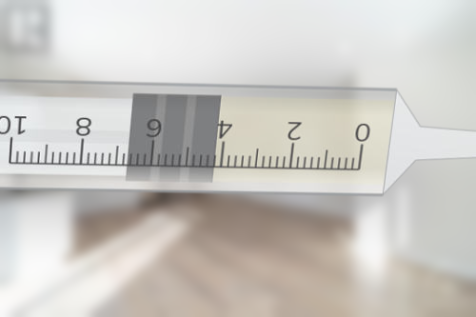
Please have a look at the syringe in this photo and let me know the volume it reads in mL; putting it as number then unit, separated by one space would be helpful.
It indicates 4.2 mL
